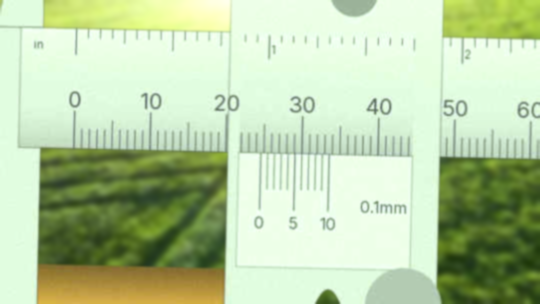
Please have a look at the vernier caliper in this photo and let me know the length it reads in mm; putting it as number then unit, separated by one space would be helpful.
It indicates 24.6 mm
